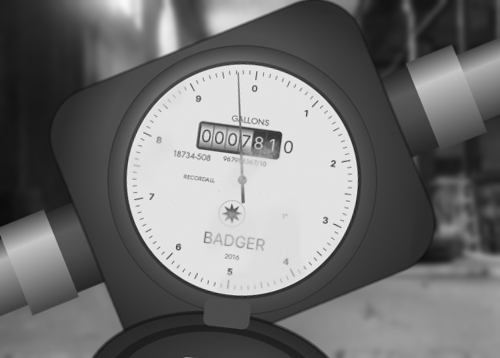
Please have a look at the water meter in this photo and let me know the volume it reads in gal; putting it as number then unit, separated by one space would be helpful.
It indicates 7809.7 gal
